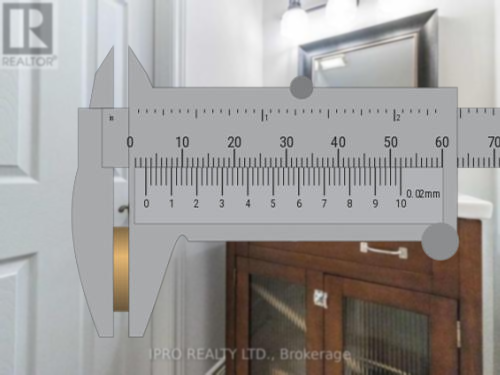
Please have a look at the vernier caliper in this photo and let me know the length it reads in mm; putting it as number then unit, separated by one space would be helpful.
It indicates 3.0 mm
